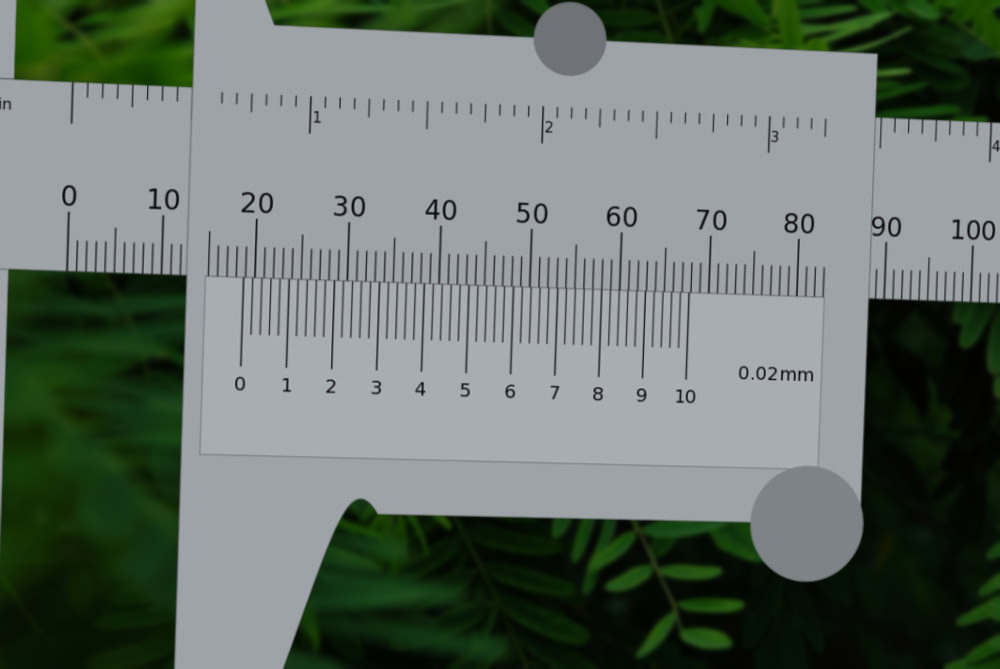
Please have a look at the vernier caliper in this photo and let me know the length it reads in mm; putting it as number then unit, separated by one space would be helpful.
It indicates 18.8 mm
